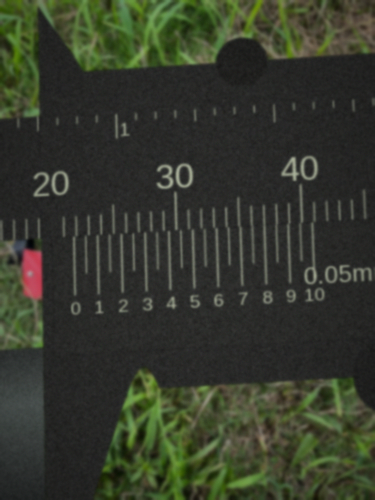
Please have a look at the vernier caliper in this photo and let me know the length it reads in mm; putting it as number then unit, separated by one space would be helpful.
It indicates 21.8 mm
